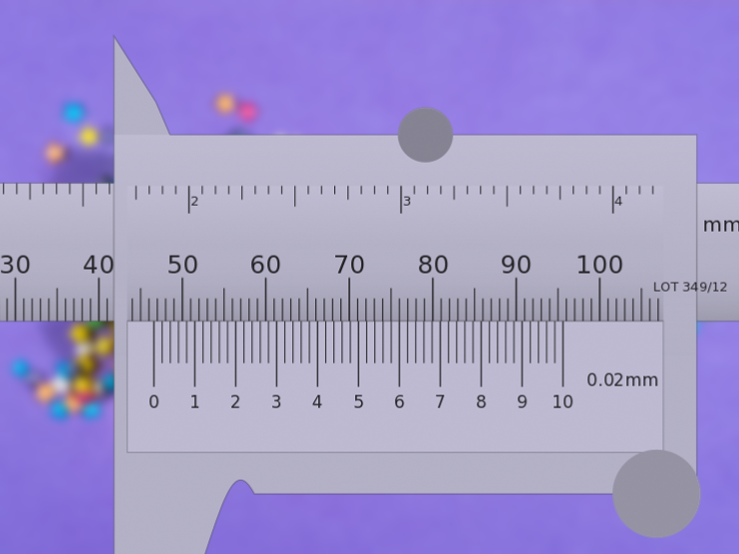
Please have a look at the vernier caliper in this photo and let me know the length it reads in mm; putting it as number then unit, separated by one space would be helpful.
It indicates 46.6 mm
